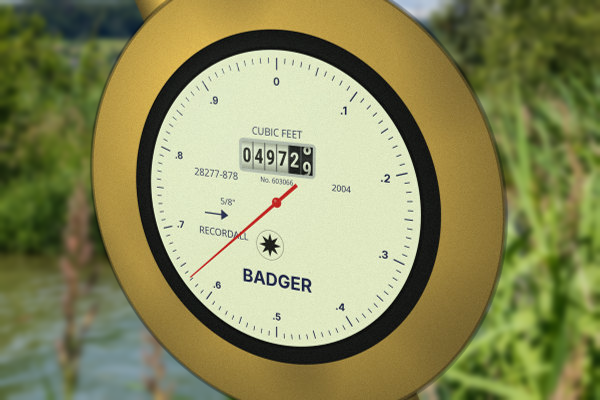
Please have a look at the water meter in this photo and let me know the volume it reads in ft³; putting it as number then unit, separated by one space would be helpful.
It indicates 49728.63 ft³
